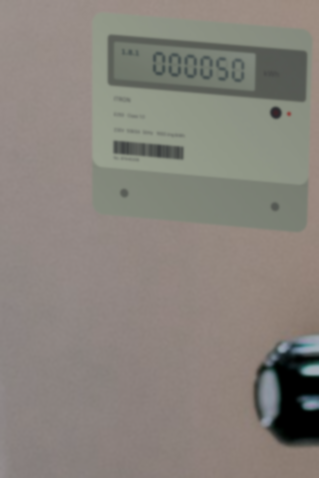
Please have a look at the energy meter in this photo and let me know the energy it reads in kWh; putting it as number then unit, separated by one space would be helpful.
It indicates 50 kWh
